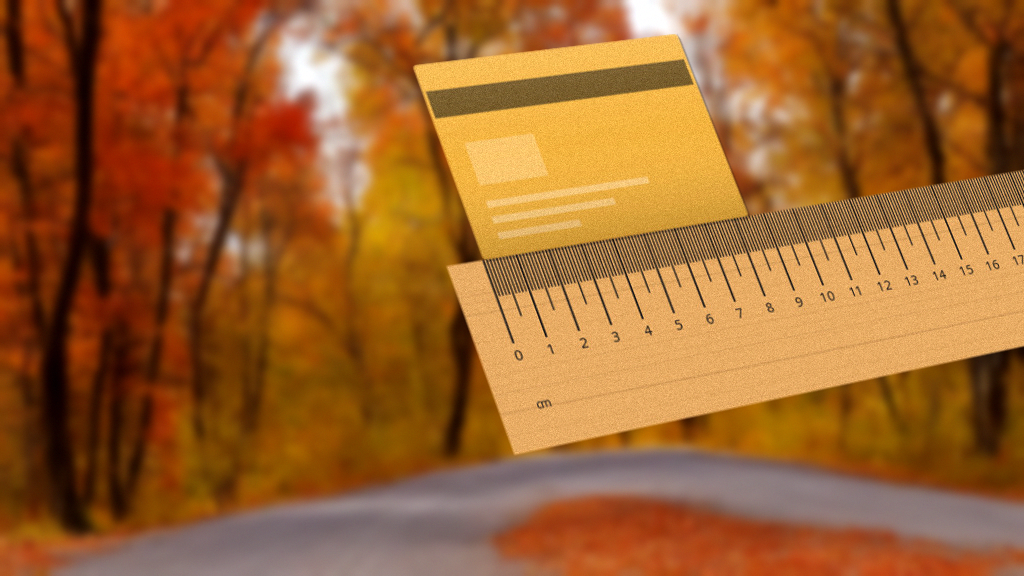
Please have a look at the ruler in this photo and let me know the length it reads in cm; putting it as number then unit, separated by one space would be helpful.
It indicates 8.5 cm
